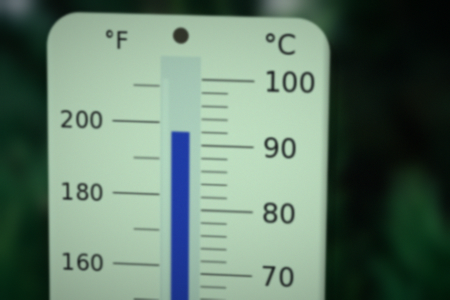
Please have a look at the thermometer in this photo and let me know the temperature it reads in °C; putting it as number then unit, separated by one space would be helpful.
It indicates 92 °C
